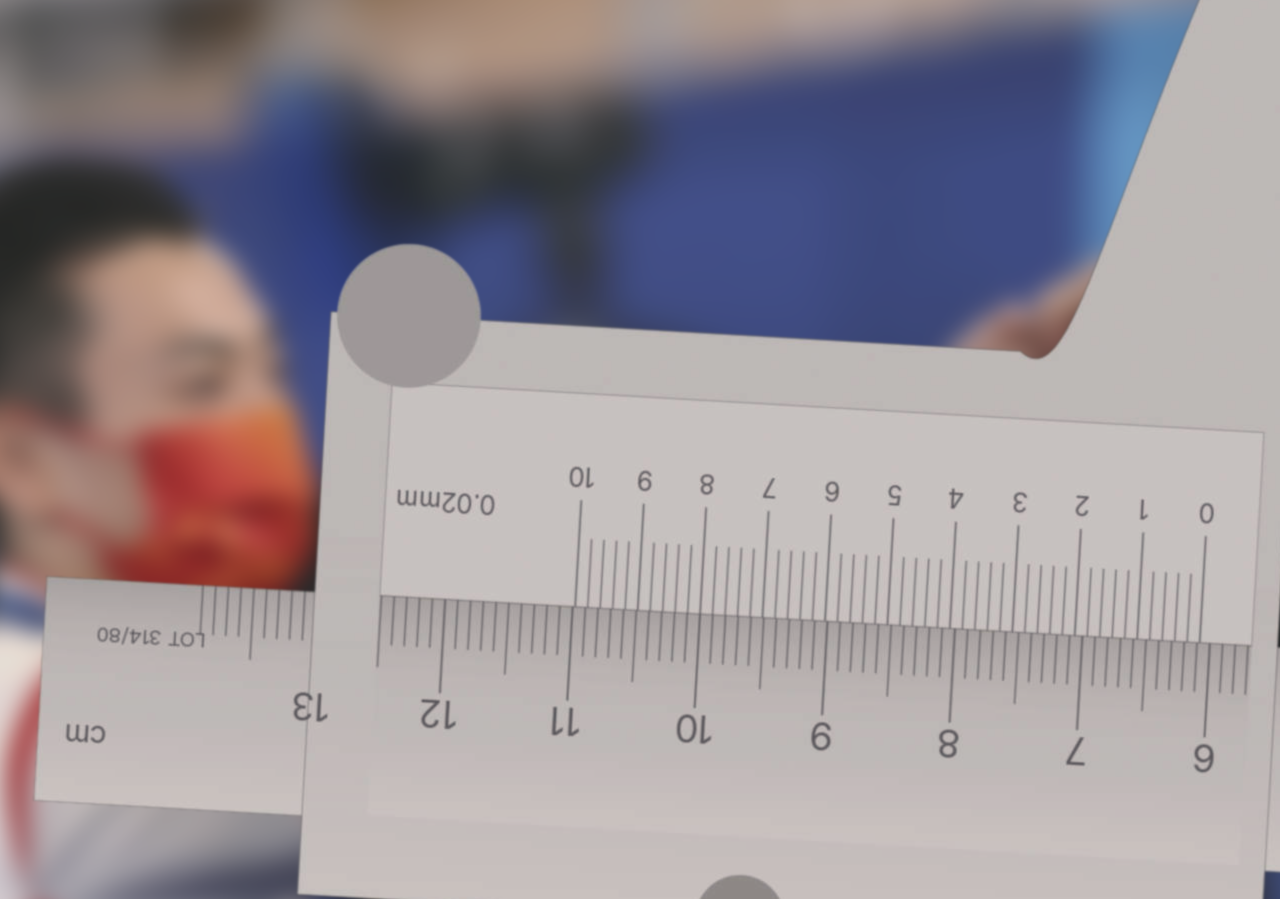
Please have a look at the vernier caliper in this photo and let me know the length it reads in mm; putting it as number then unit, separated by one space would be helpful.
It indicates 60.8 mm
